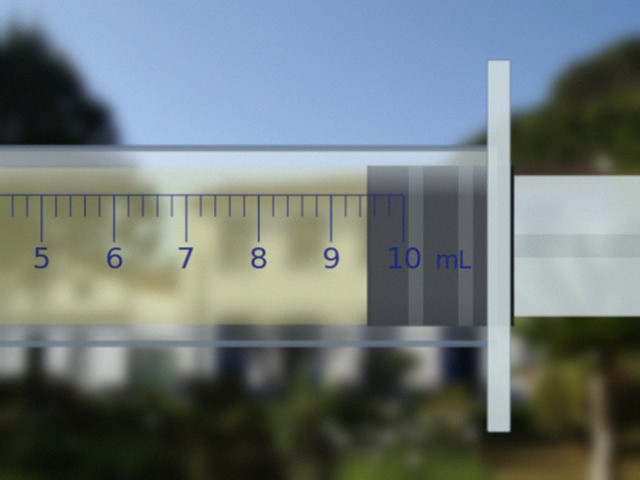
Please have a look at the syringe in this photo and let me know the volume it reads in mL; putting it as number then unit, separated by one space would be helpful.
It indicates 9.5 mL
